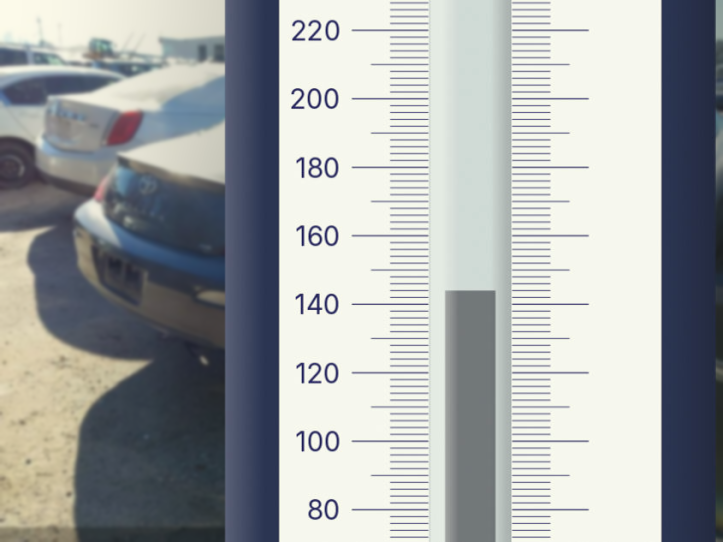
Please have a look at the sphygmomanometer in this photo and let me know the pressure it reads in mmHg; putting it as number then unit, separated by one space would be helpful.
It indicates 144 mmHg
